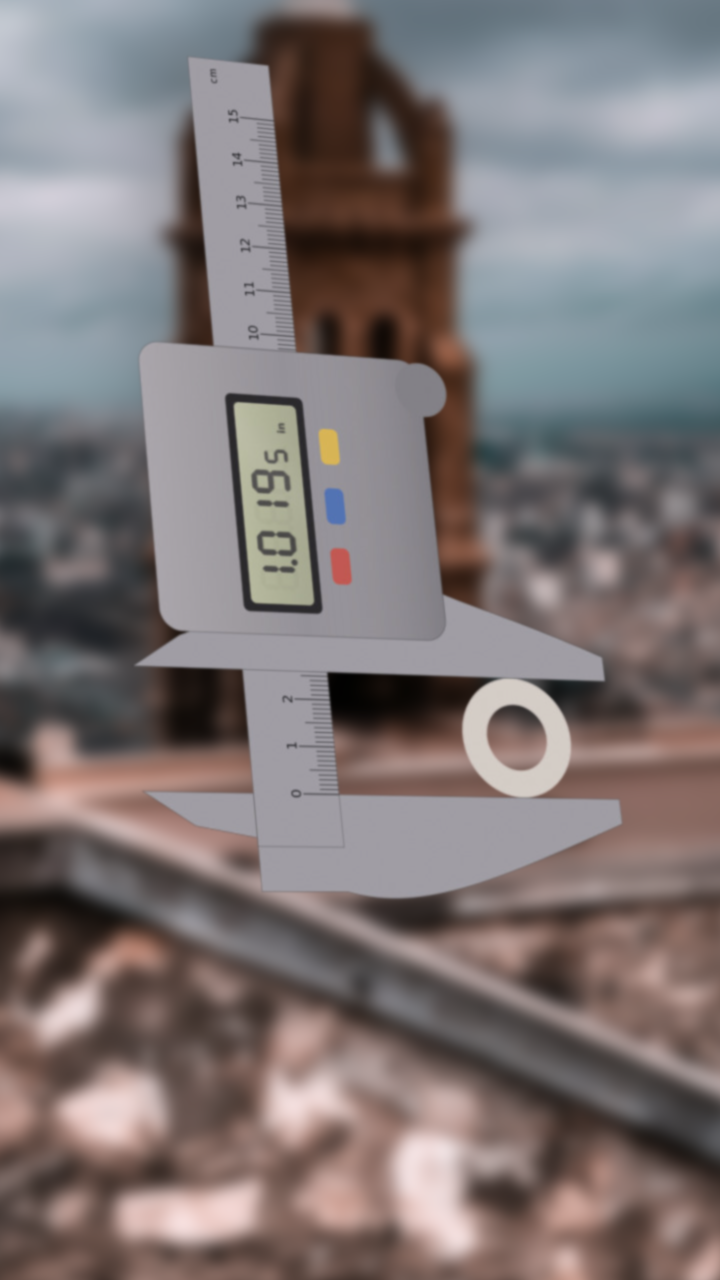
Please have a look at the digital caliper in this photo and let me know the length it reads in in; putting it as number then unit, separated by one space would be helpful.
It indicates 1.0195 in
